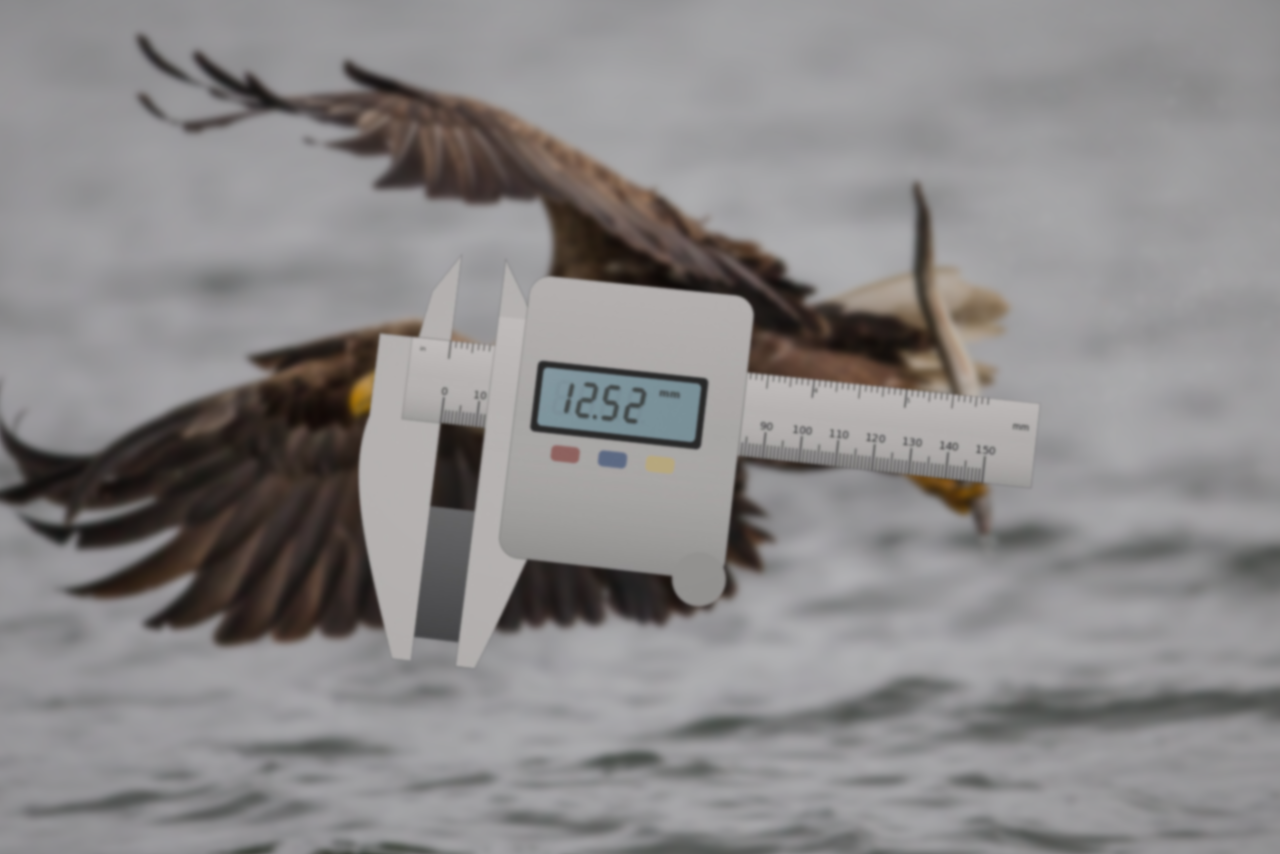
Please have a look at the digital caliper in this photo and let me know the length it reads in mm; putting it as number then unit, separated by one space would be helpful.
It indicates 12.52 mm
